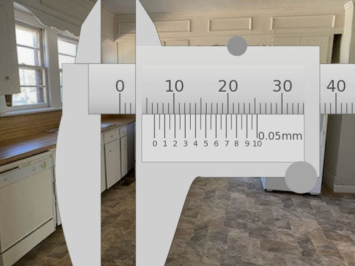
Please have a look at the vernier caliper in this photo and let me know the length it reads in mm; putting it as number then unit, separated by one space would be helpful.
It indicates 6.4 mm
